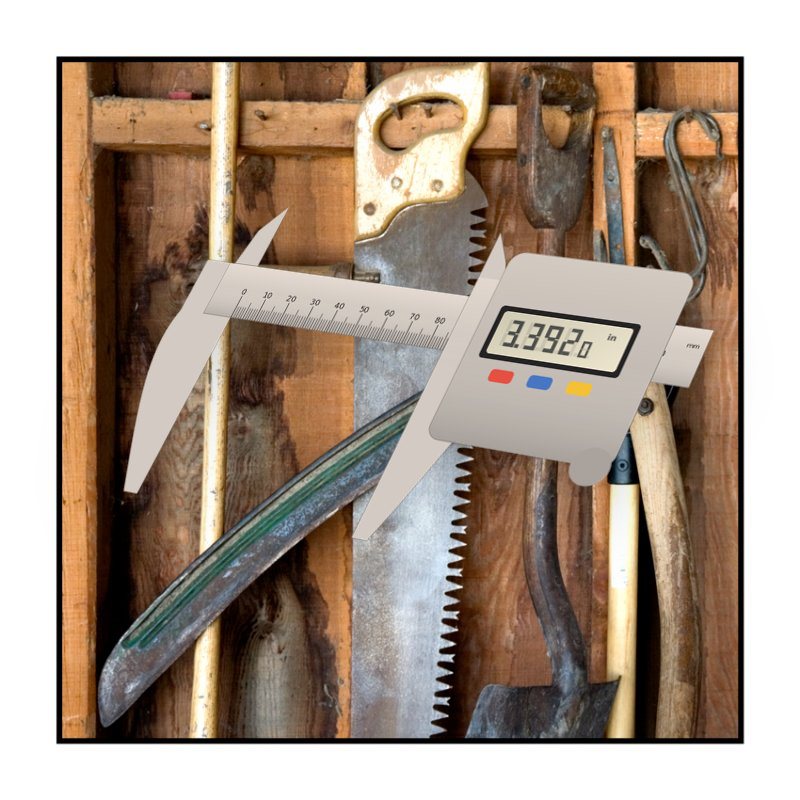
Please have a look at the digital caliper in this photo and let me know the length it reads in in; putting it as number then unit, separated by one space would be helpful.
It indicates 3.3920 in
